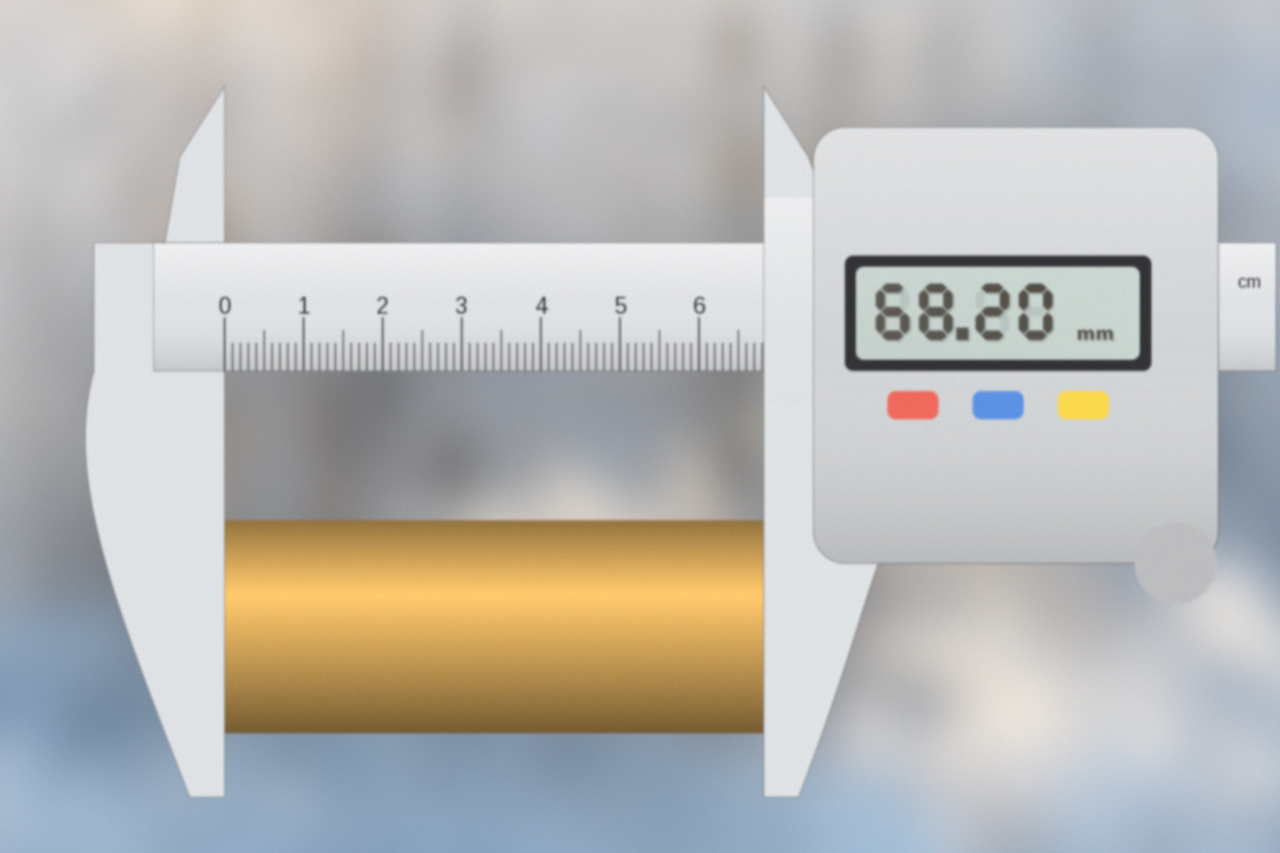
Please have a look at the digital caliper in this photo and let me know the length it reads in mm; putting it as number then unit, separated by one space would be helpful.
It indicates 68.20 mm
